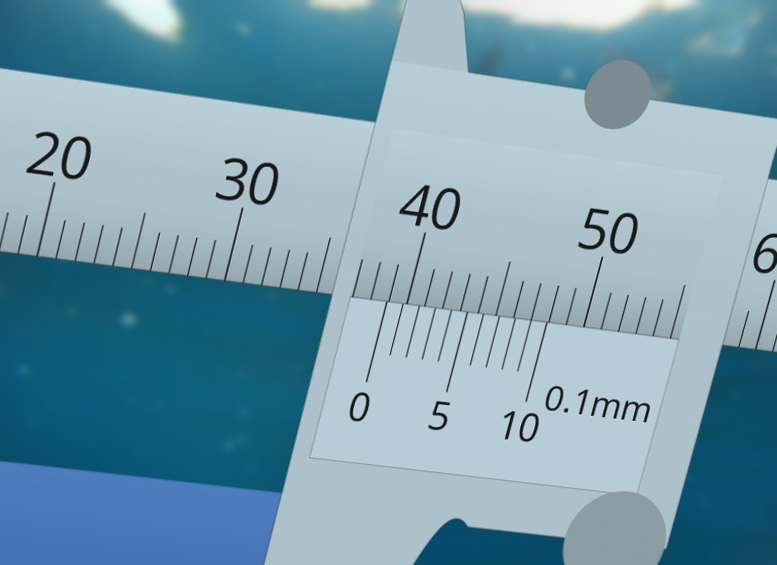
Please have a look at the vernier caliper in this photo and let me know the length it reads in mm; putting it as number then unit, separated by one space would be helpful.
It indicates 38.9 mm
